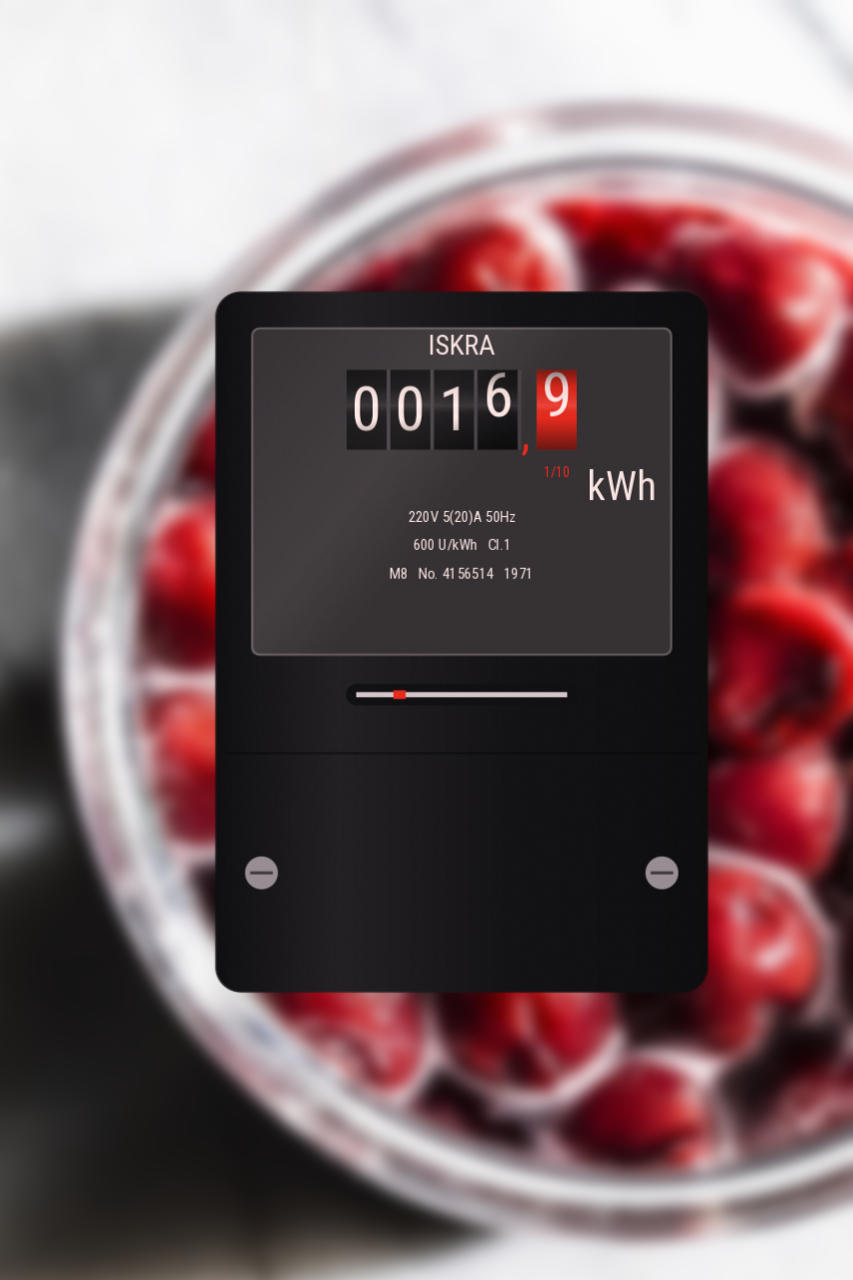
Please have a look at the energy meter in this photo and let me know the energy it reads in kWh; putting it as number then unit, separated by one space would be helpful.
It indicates 16.9 kWh
